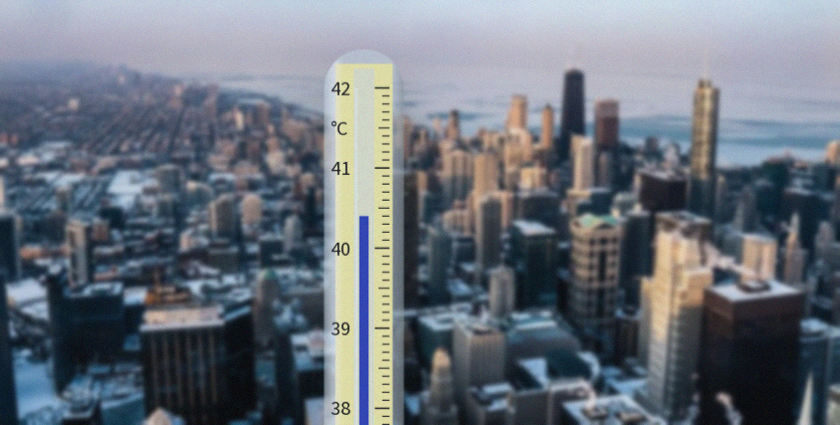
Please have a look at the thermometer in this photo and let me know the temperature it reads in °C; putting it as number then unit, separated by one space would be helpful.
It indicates 40.4 °C
